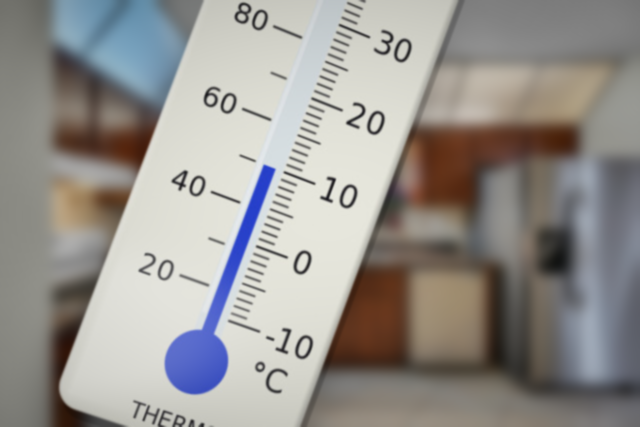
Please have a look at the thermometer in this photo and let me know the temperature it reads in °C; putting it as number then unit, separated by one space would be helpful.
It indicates 10 °C
